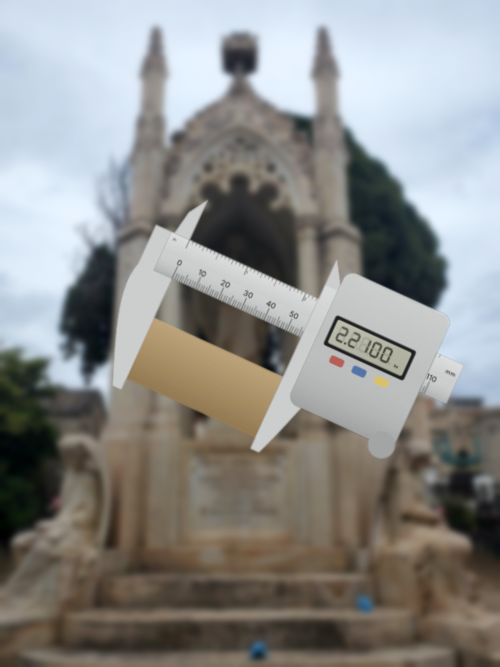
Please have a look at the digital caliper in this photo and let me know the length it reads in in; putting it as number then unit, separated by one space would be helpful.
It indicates 2.2100 in
